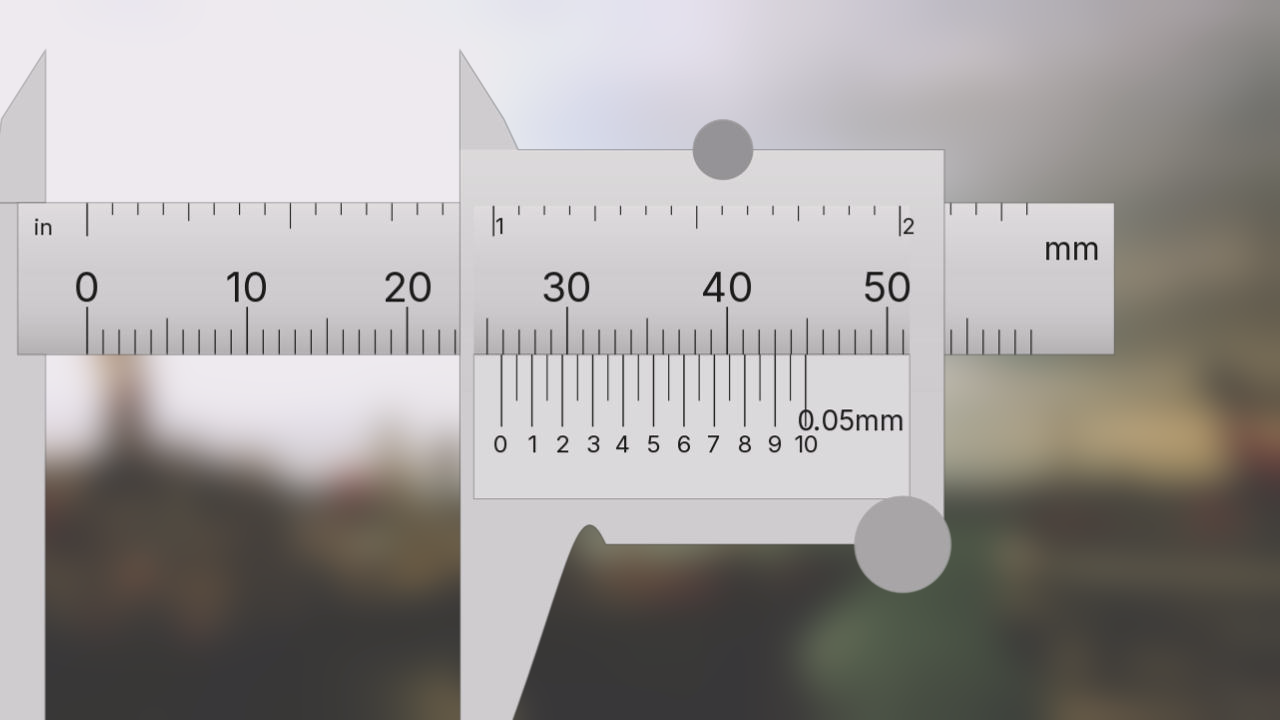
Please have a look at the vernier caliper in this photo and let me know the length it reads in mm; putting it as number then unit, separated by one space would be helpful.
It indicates 25.9 mm
